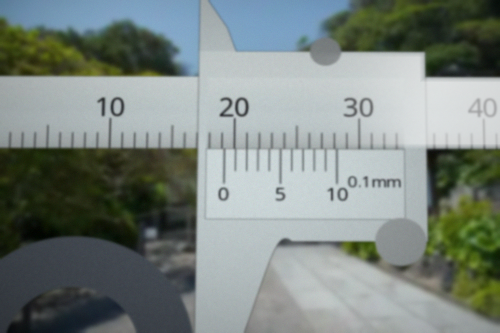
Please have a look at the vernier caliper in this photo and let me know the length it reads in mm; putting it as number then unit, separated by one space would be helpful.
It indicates 19.2 mm
